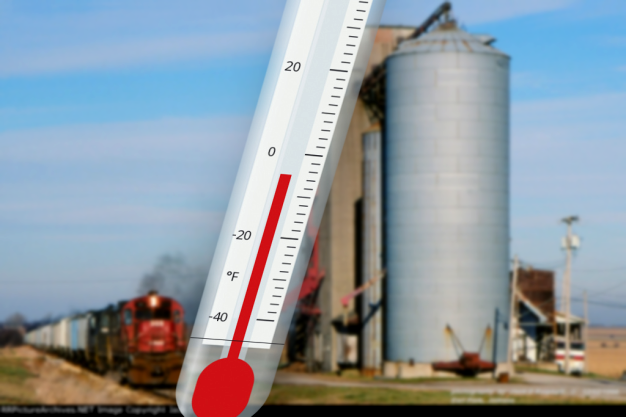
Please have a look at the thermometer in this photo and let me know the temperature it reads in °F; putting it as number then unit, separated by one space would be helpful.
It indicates -5 °F
